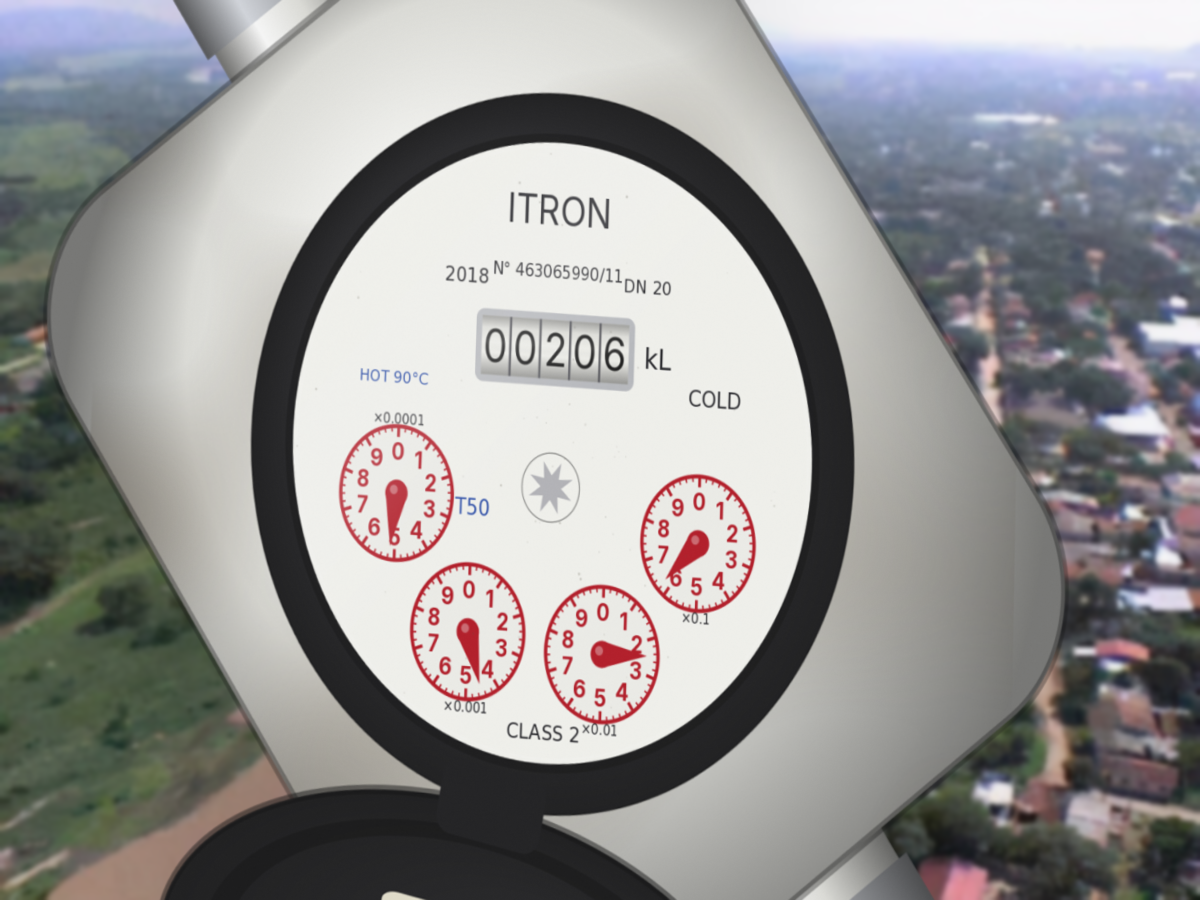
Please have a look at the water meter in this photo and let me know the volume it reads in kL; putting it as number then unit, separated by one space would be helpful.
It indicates 206.6245 kL
